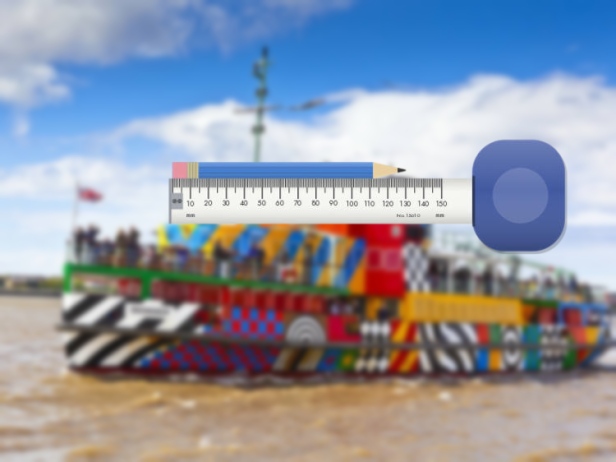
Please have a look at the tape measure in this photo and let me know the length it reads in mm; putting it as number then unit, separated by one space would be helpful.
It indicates 130 mm
